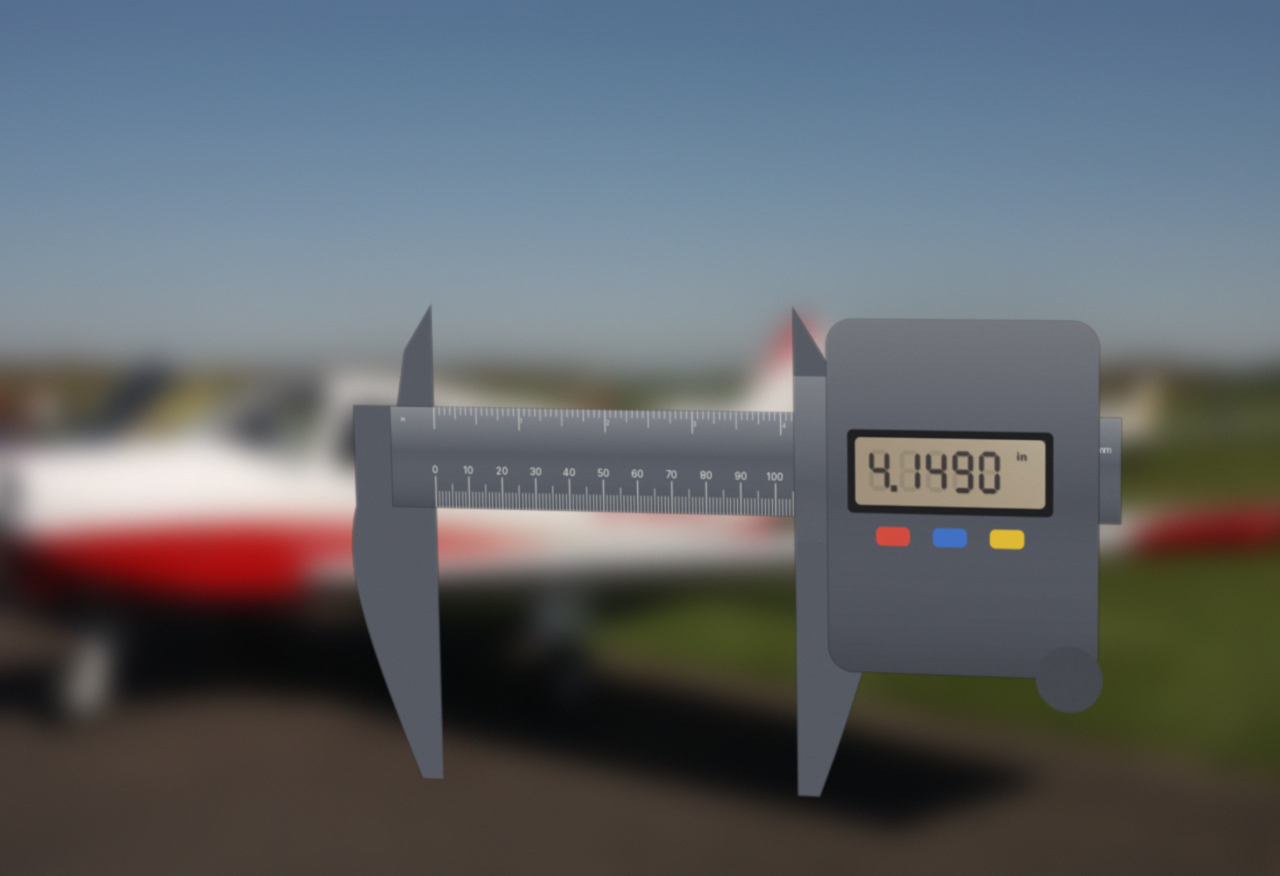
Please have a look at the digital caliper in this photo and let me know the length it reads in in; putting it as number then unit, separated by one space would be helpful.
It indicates 4.1490 in
